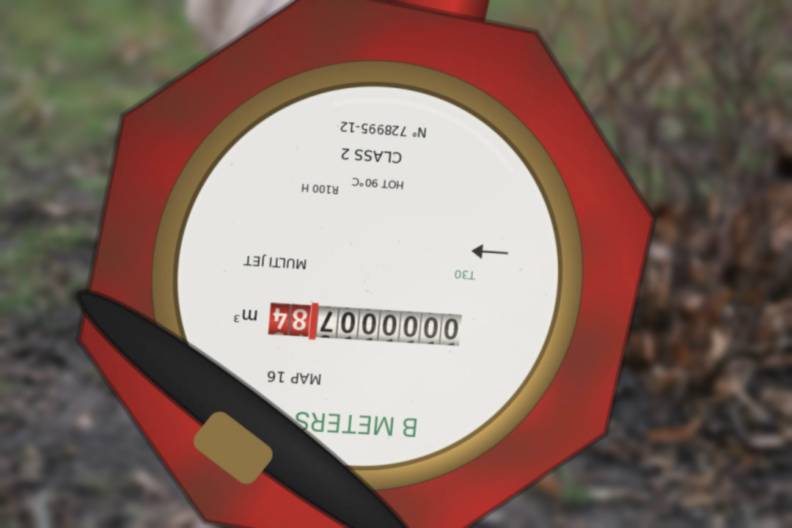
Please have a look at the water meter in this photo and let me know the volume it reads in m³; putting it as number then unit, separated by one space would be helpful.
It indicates 7.84 m³
